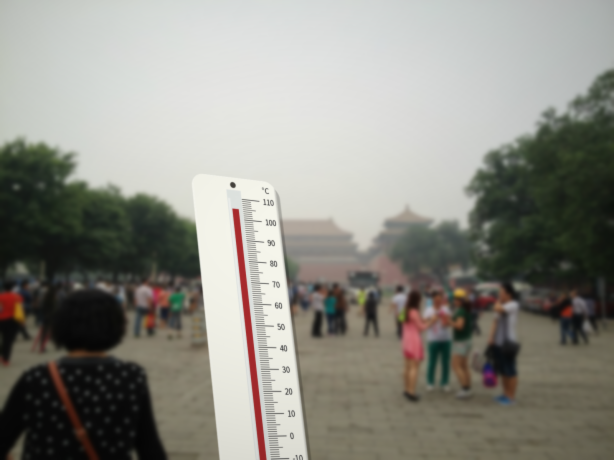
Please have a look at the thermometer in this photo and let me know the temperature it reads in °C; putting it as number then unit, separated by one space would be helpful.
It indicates 105 °C
